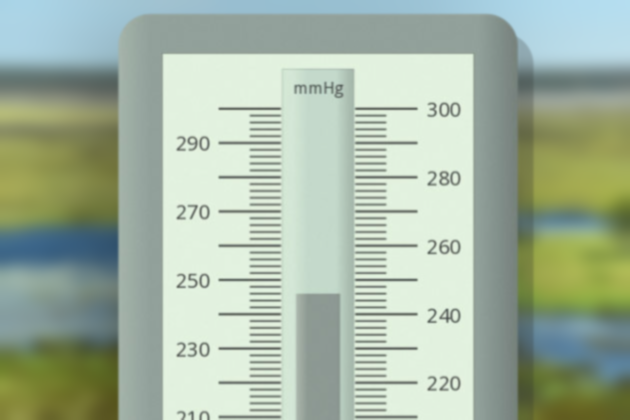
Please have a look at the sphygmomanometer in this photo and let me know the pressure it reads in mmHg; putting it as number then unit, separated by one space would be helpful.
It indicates 246 mmHg
